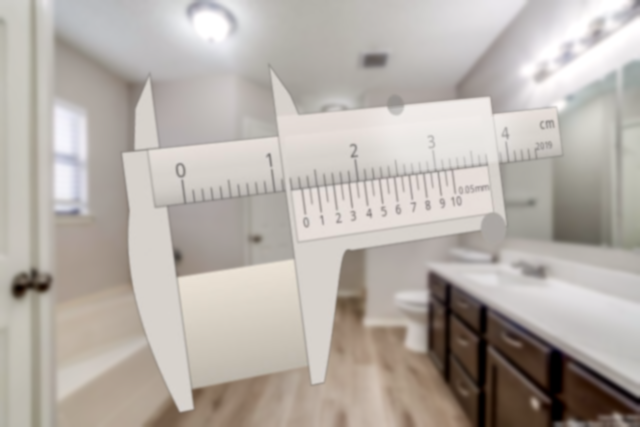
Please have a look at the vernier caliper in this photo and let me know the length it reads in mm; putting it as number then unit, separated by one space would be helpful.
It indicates 13.2 mm
